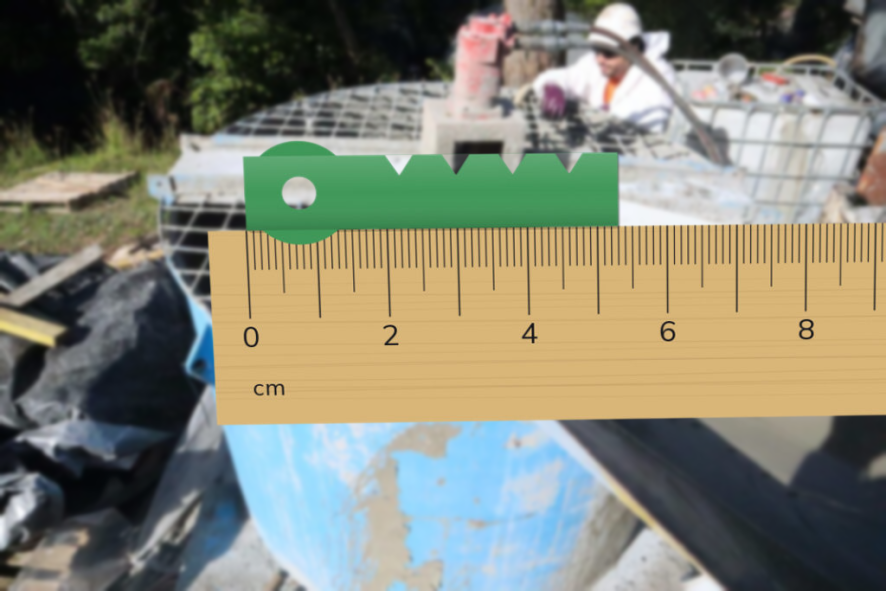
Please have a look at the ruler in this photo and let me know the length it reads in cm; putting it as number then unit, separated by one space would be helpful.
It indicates 5.3 cm
